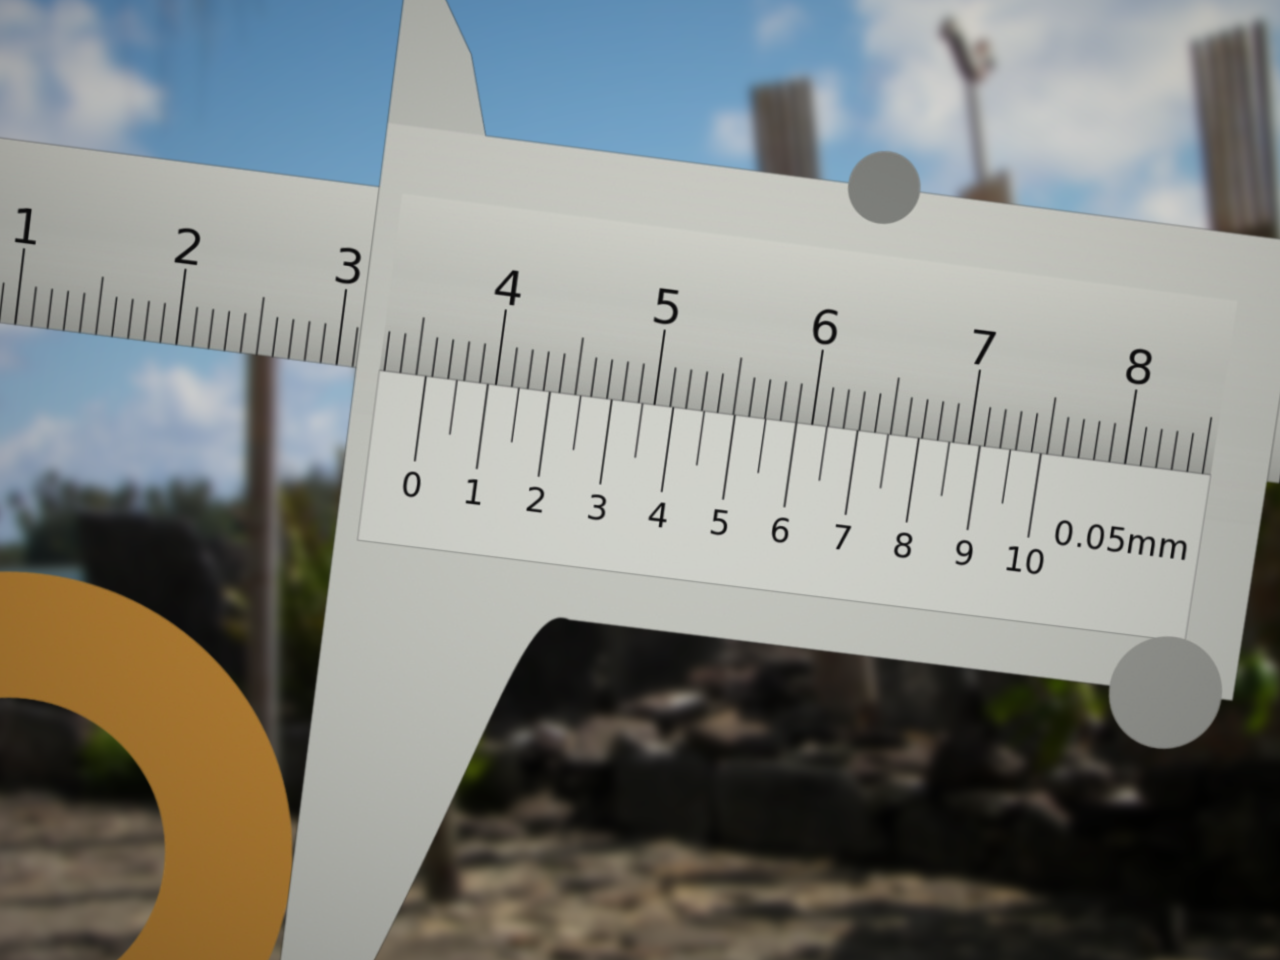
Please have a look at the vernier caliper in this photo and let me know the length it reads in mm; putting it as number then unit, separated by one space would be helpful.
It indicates 35.6 mm
